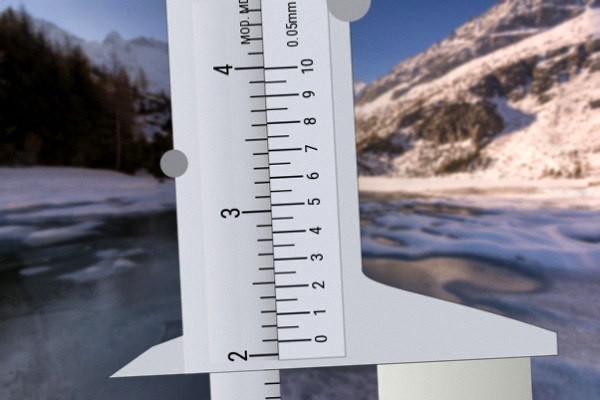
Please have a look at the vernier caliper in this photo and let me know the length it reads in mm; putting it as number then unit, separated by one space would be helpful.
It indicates 20.9 mm
